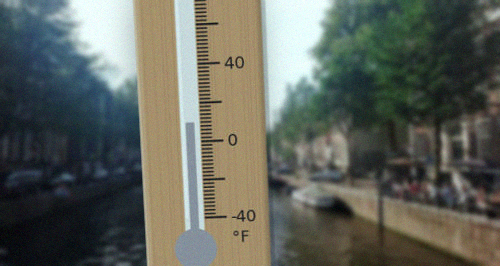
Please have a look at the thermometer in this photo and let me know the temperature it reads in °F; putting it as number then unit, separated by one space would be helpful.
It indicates 10 °F
